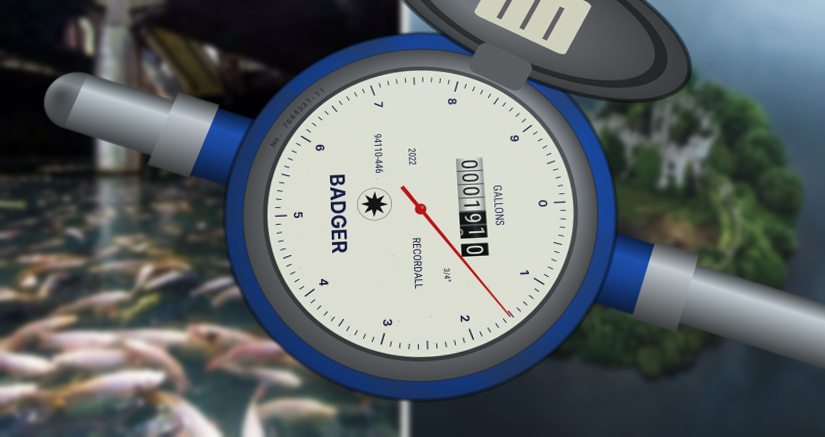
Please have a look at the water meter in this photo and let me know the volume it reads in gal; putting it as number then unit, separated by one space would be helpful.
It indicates 1911.5 gal
